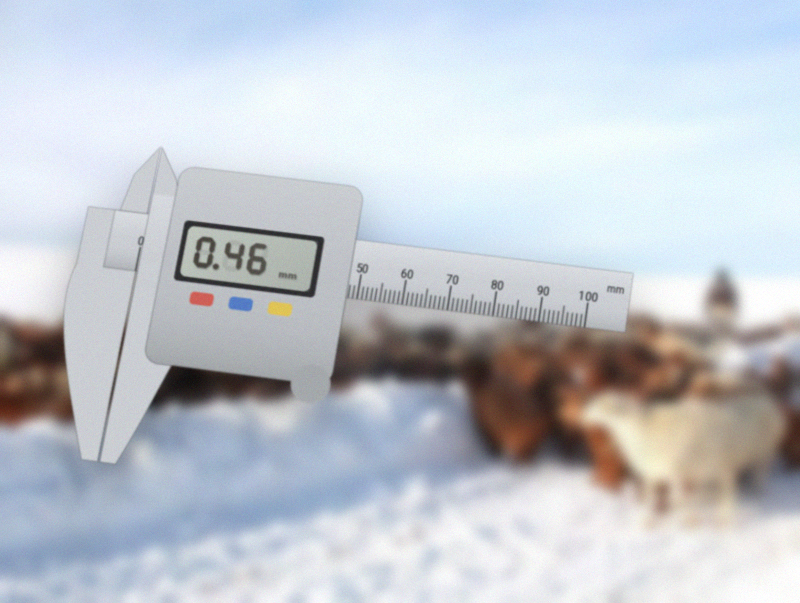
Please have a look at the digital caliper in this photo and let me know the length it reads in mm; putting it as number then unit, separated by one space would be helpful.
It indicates 0.46 mm
